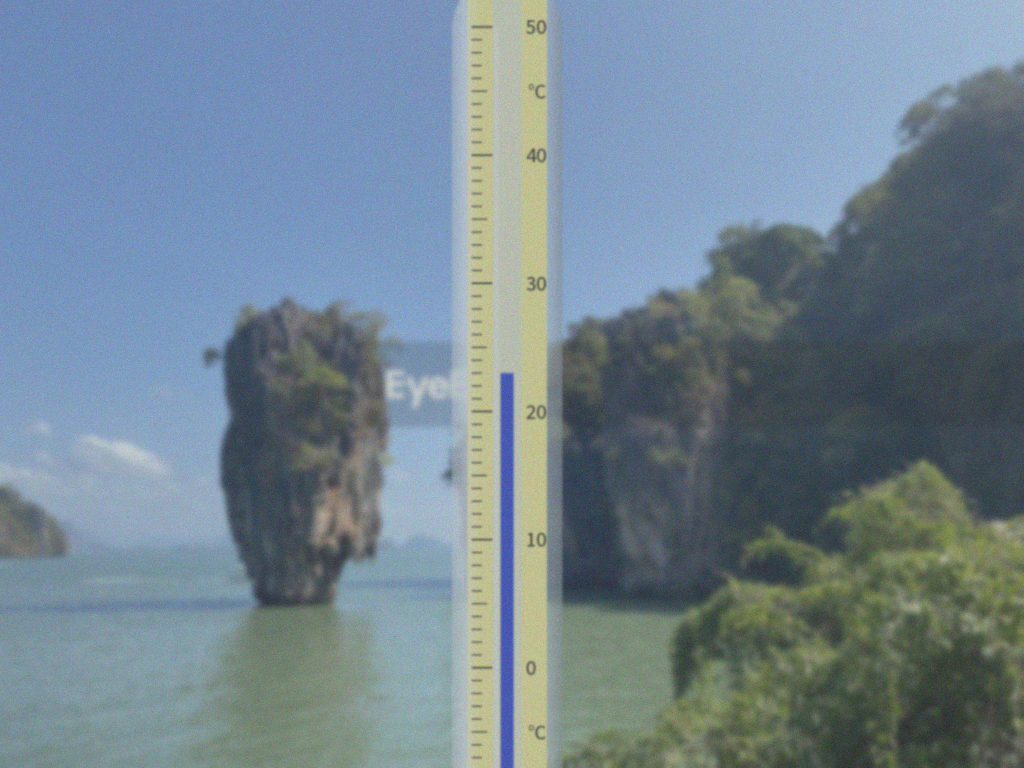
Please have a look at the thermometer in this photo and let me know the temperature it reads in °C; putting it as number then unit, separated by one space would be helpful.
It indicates 23 °C
